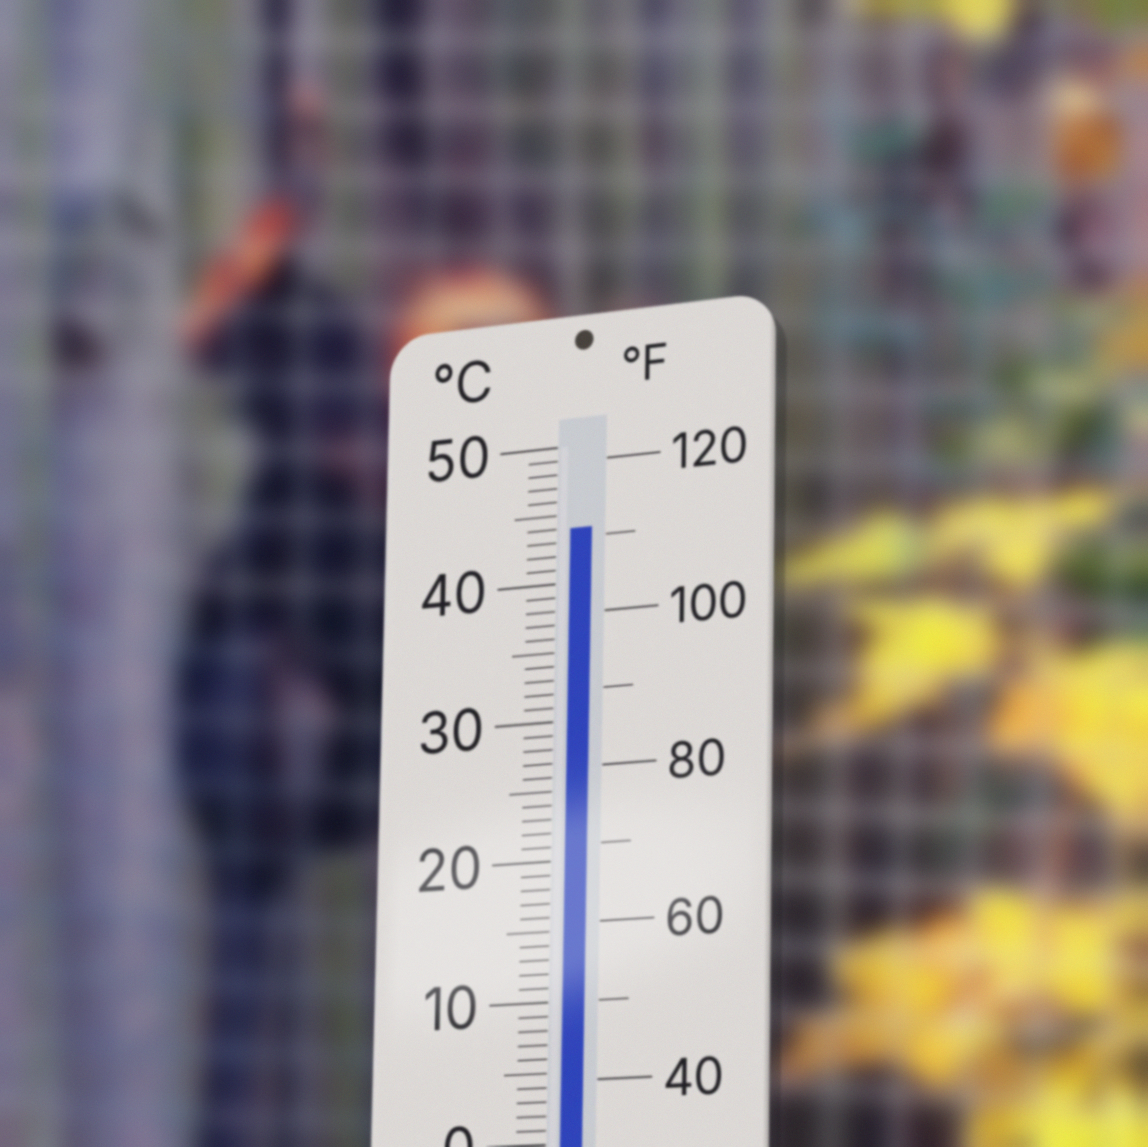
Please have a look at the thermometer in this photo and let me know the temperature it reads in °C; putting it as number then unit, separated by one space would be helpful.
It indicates 44 °C
